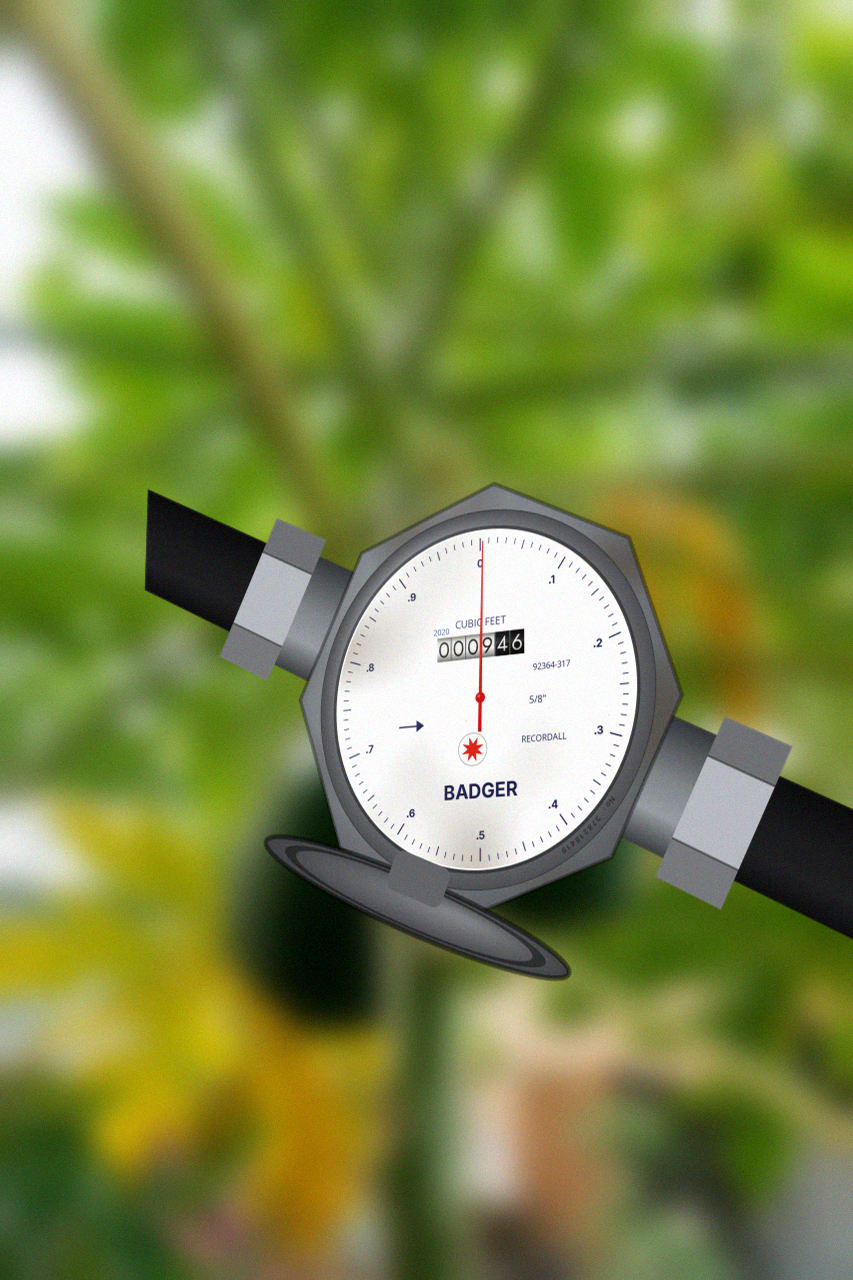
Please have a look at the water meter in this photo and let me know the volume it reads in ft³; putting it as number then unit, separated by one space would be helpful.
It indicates 946.00 ft³
